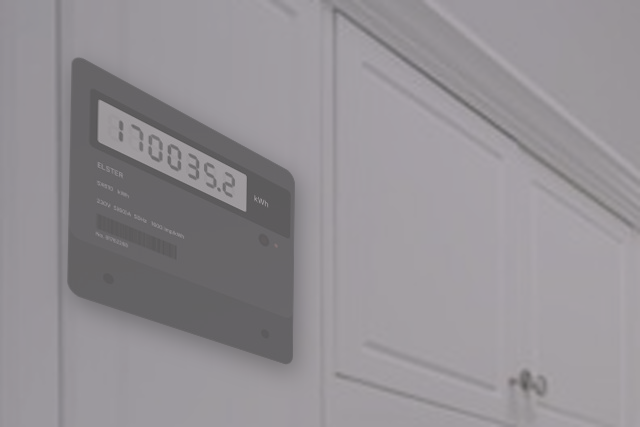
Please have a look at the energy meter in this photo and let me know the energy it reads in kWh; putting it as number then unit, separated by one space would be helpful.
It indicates 170035.2 kWh
